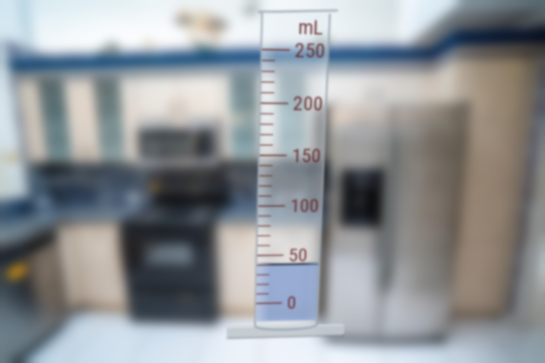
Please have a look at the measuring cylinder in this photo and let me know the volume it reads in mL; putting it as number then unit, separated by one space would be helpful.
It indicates 40 mL
